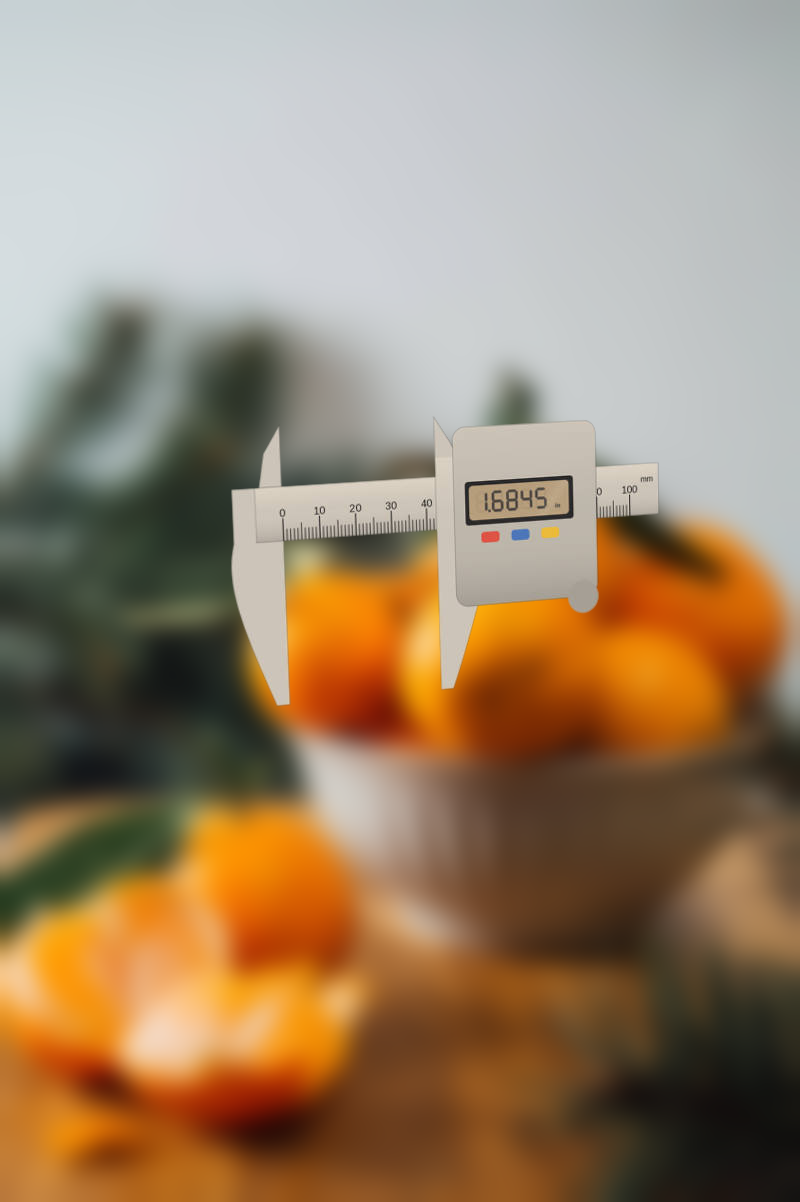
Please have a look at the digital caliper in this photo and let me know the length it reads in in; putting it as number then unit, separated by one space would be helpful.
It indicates 1.6845 in
